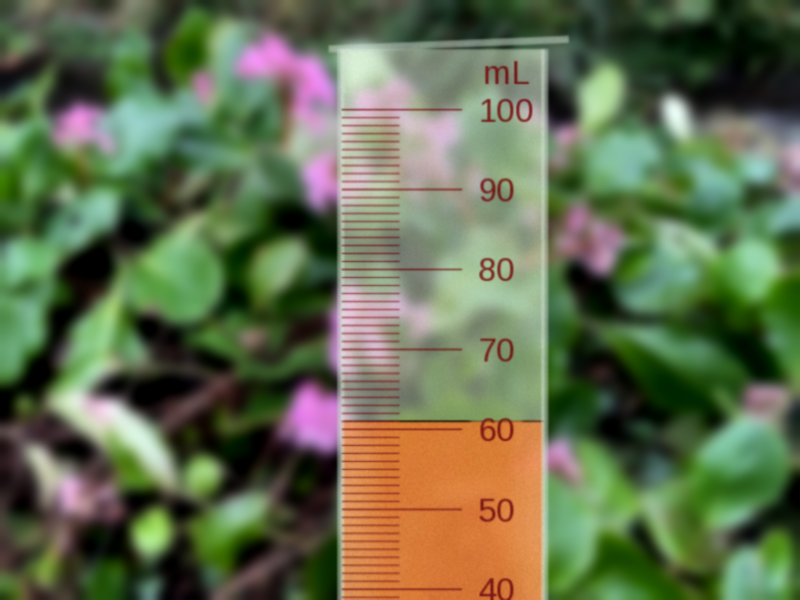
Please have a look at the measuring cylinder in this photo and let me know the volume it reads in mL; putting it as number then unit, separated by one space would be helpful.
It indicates 61 mL
